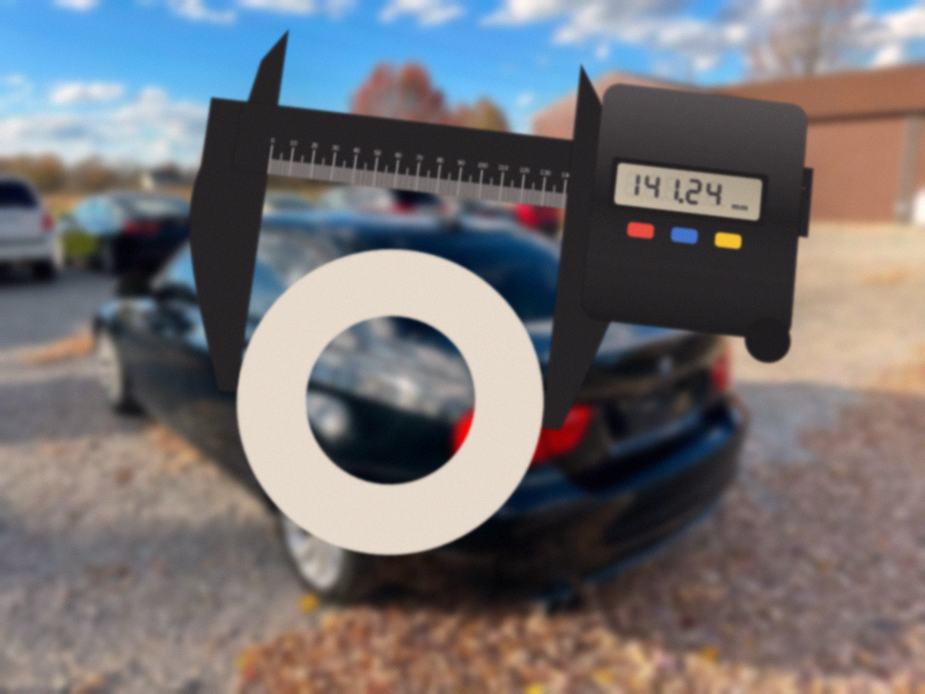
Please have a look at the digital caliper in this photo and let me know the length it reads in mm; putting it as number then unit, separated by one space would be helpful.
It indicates 141.24 mm
